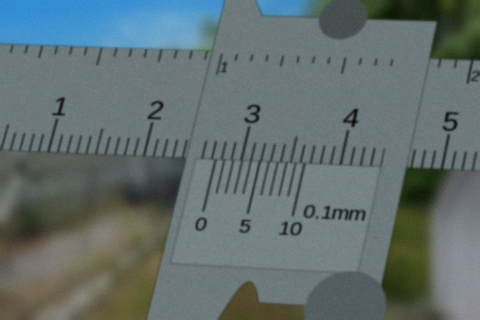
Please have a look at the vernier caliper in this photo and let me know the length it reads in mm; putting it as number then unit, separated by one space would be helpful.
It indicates 27.4 mm
